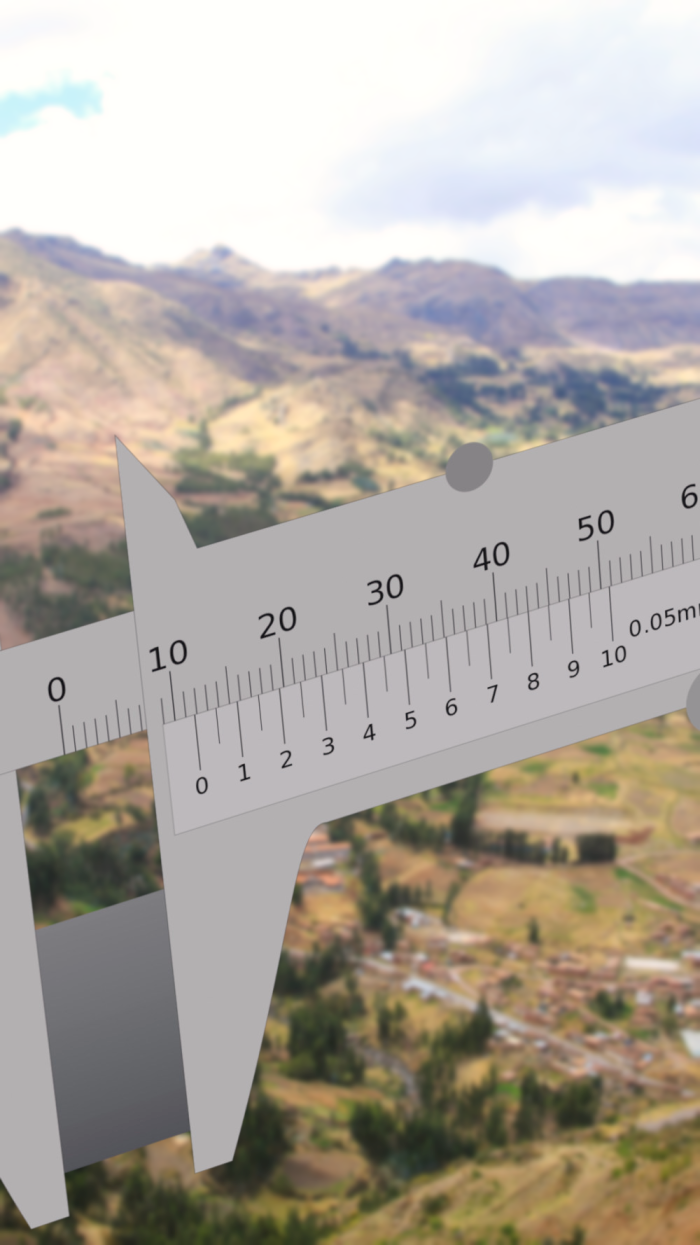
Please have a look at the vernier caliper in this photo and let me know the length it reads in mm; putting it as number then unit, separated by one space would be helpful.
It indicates 11.8 mm
